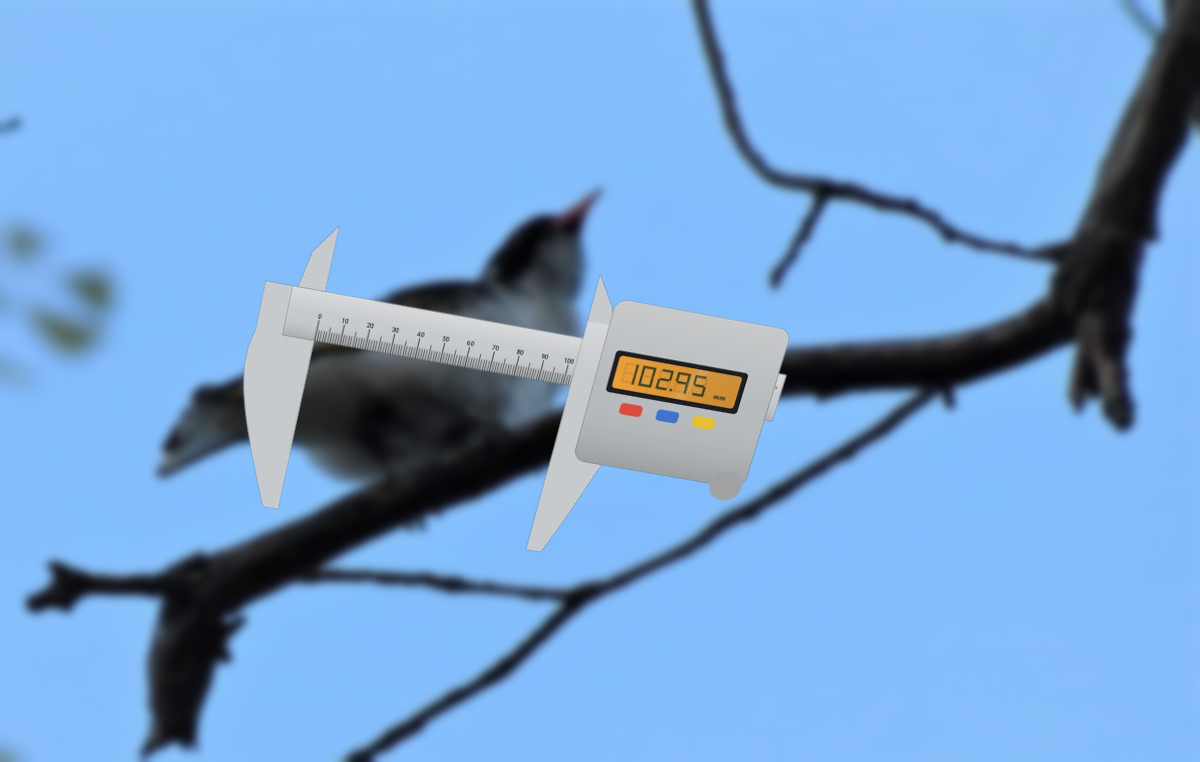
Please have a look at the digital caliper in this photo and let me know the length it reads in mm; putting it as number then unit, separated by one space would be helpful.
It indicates 102.95 mm
